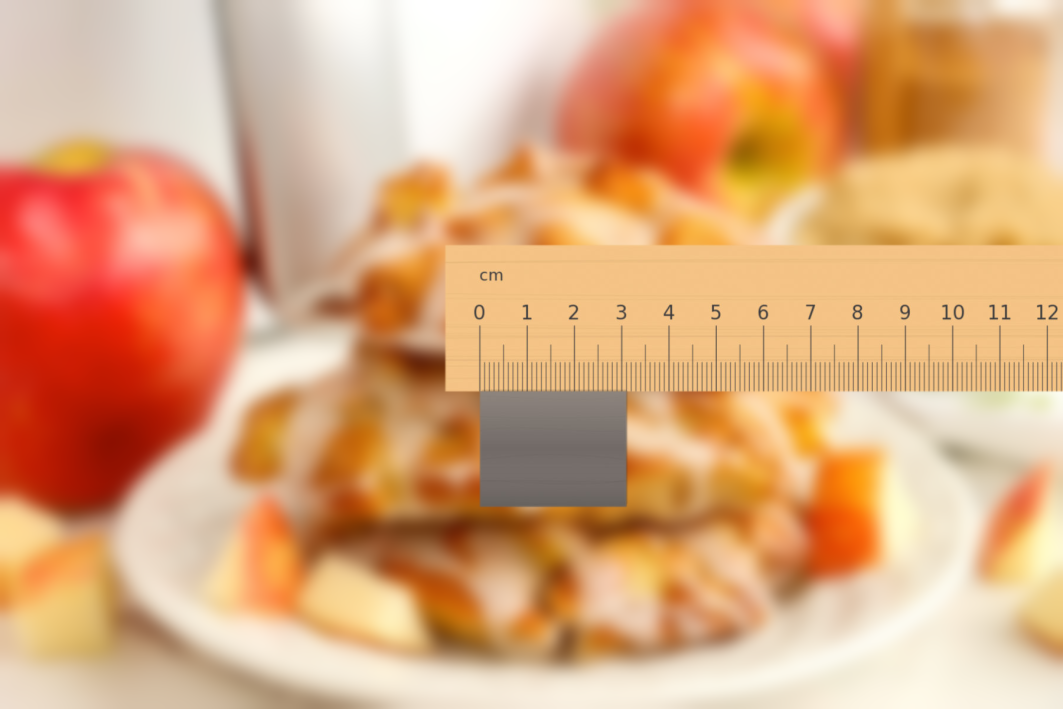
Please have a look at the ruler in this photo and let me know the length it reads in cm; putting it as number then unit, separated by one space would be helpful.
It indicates 3.1 cm
